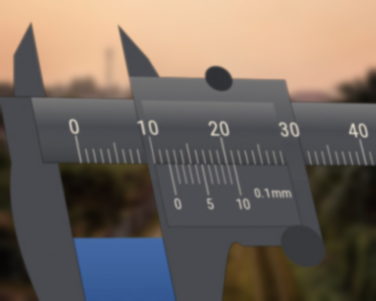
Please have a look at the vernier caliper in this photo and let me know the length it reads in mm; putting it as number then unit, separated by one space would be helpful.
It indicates 12.0 mm
